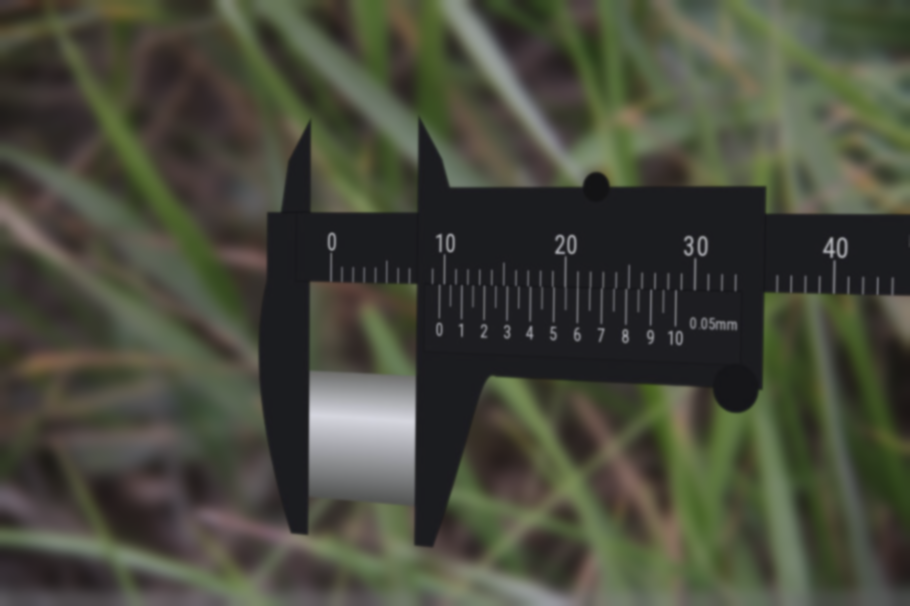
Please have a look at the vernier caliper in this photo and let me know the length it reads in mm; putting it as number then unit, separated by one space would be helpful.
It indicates 9.6 mm
